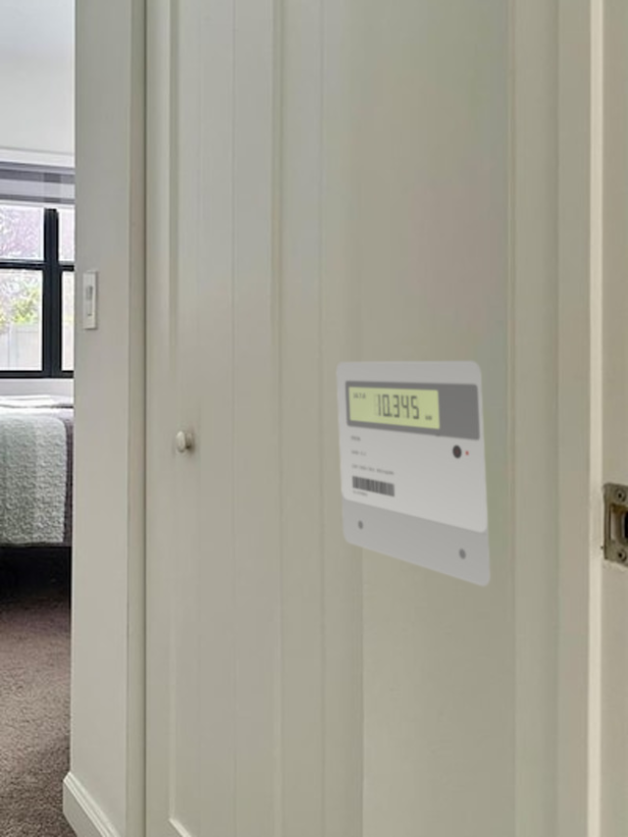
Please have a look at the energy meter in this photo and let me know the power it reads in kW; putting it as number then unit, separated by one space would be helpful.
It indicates 10.345 kW
